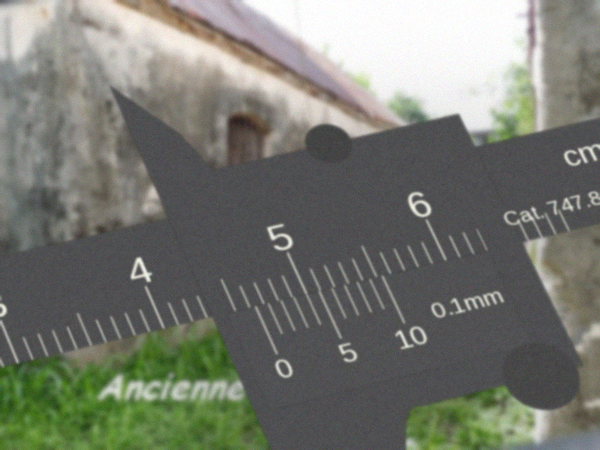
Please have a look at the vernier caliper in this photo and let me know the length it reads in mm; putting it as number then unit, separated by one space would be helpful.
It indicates 46.4 mm
